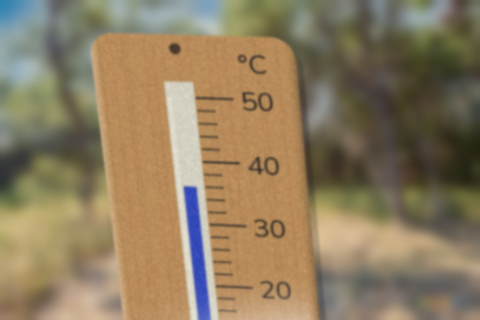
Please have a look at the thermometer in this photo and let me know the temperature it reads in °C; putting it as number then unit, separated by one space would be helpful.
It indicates 36 °C
